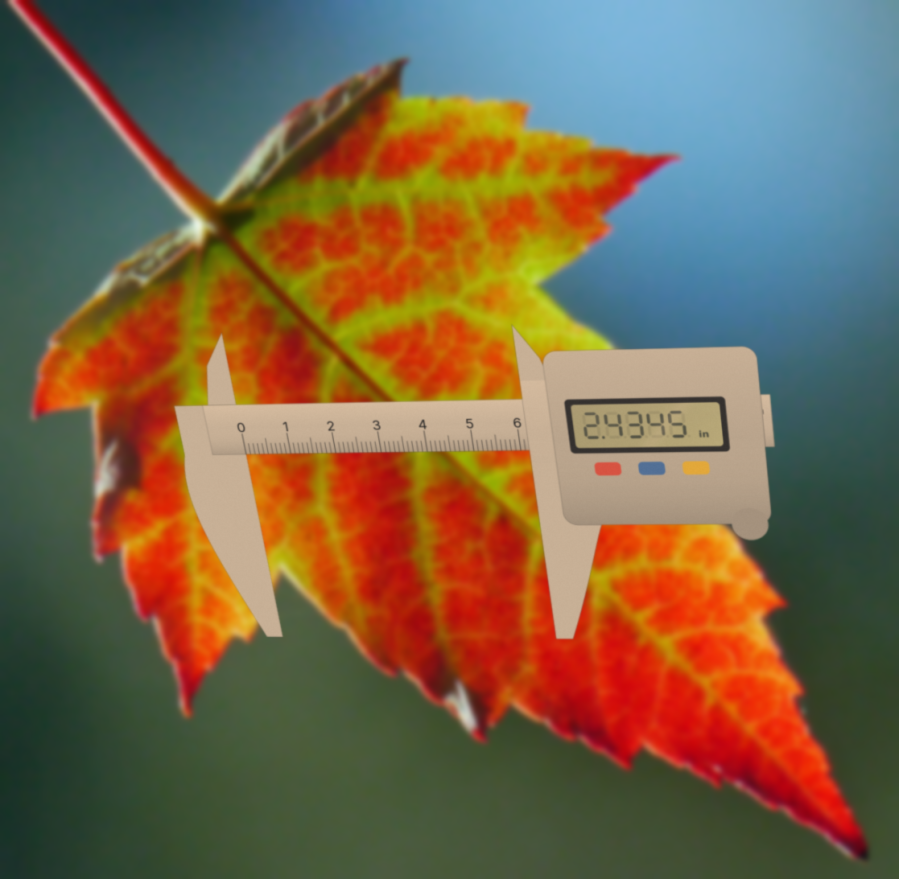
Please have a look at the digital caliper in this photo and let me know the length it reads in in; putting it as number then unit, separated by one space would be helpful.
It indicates 2.4345 in
